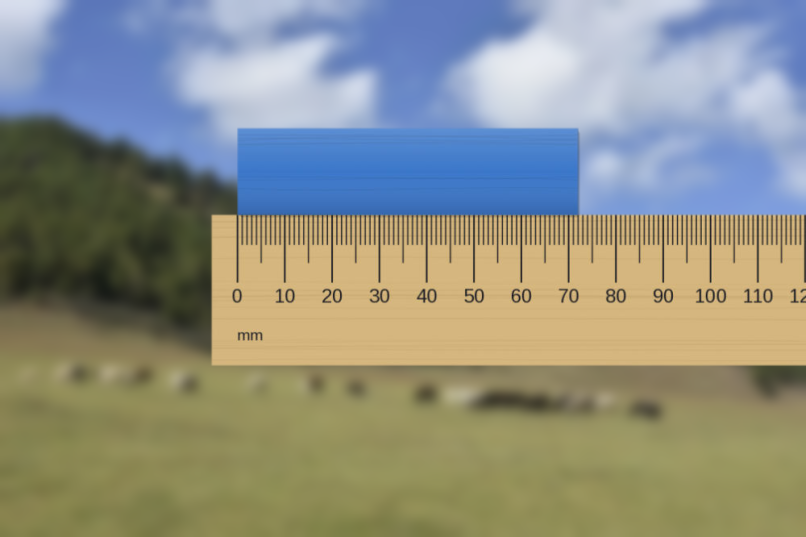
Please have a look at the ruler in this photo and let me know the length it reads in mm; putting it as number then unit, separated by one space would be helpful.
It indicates 72 mm
